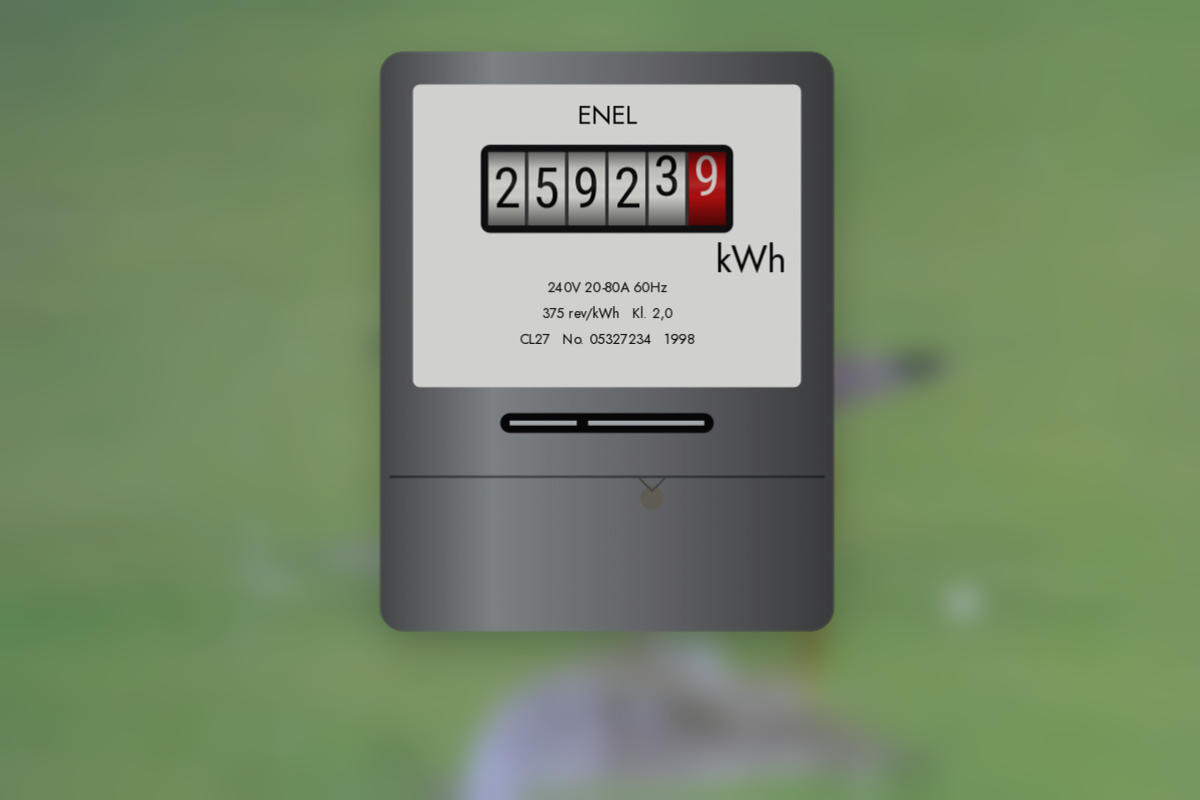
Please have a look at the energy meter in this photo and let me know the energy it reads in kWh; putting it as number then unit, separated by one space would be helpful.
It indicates 25923.9 kWh
